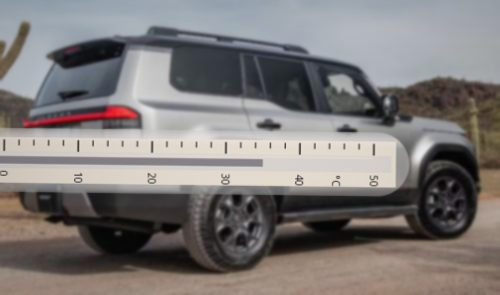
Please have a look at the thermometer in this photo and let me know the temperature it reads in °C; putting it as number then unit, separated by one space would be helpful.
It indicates 35 °C
